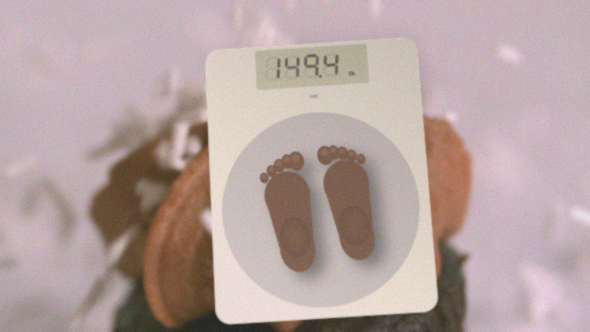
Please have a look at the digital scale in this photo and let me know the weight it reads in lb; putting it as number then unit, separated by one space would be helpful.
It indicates 149.4 lb
